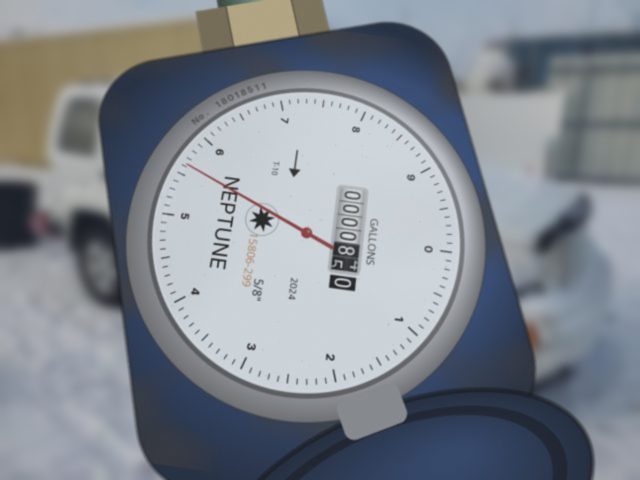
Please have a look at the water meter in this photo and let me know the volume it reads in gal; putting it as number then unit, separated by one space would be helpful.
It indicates 845.6 gal
